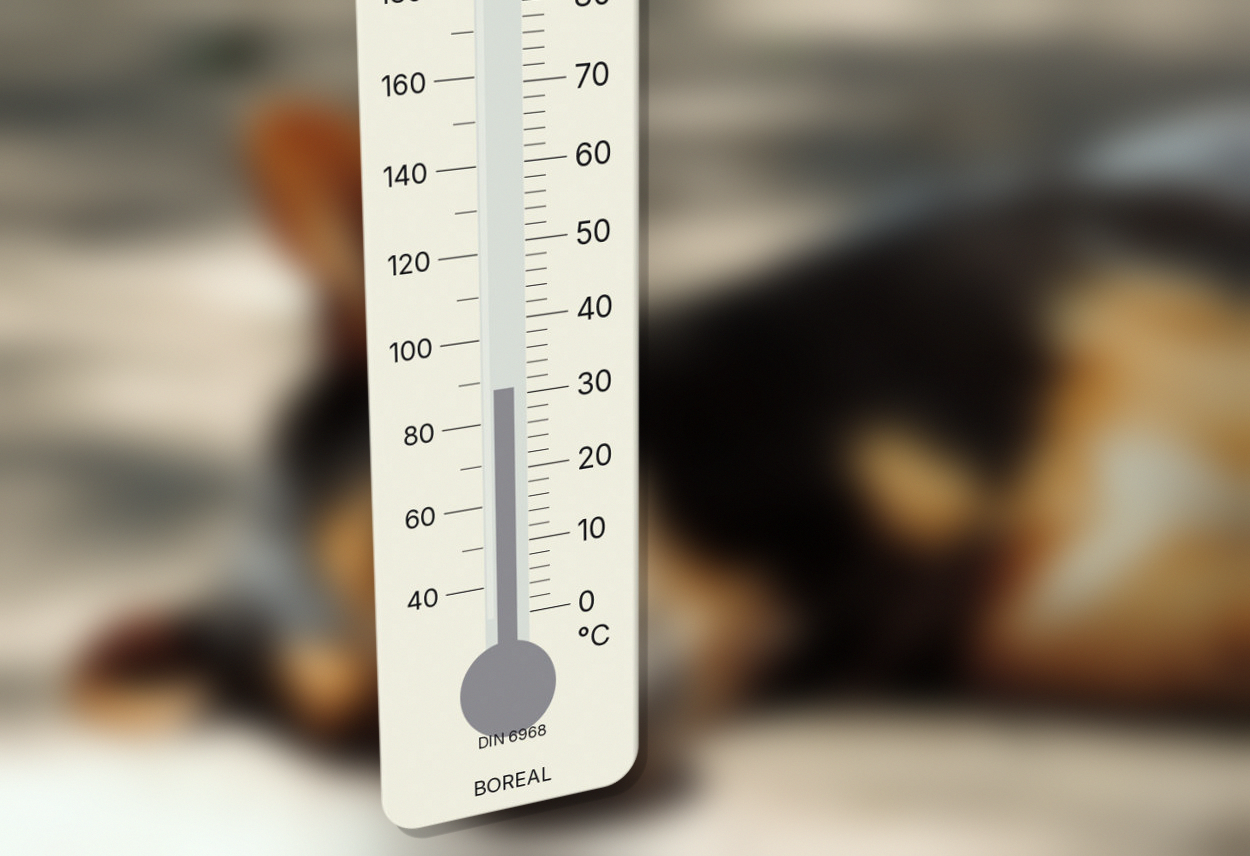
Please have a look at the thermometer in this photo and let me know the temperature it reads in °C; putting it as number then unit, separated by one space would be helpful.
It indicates 31 °C
